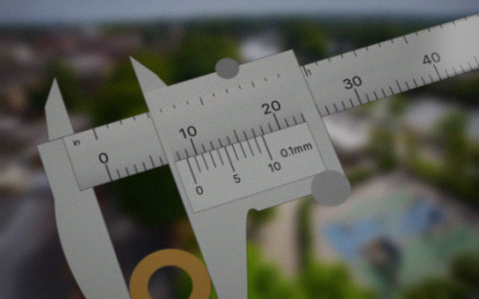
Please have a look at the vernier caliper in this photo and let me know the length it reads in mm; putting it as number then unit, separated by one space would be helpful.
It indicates 8.8 mm
